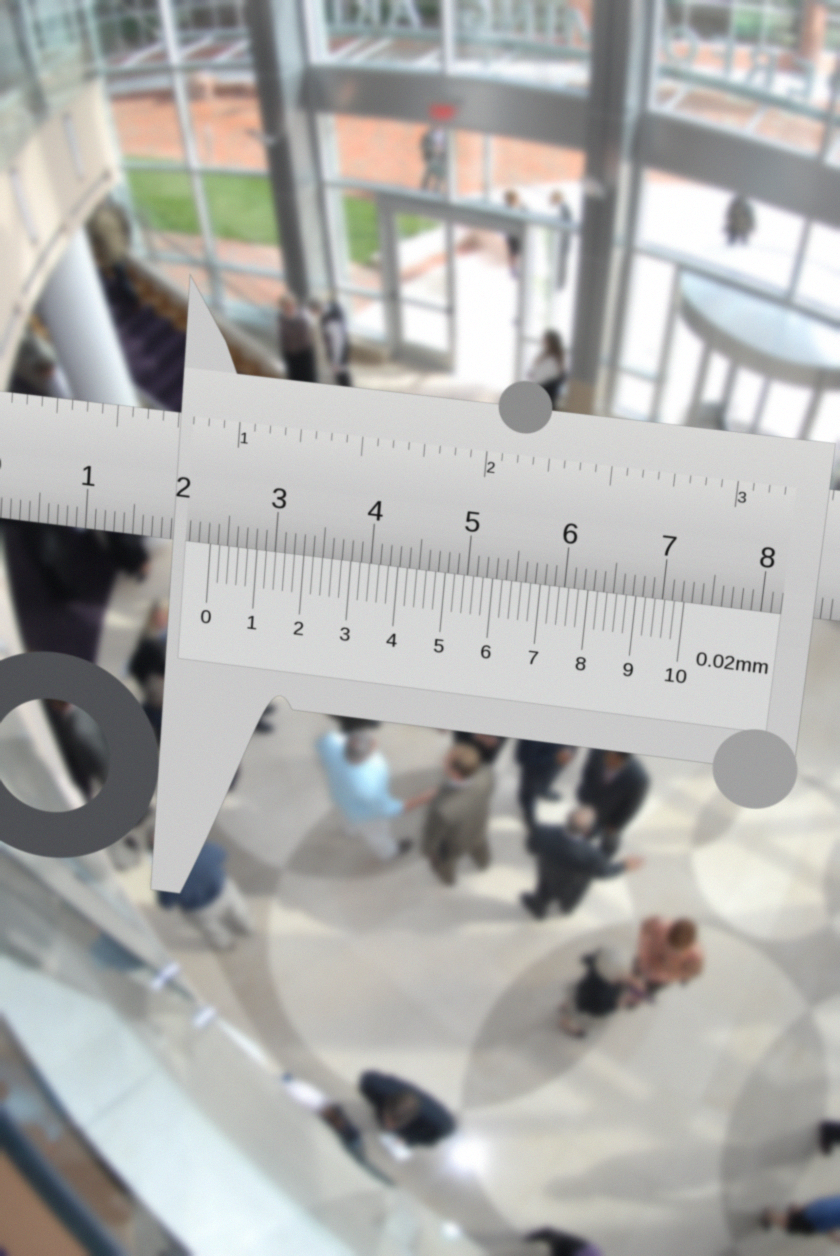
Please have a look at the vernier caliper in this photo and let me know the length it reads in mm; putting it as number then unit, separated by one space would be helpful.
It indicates 23.2 mm
